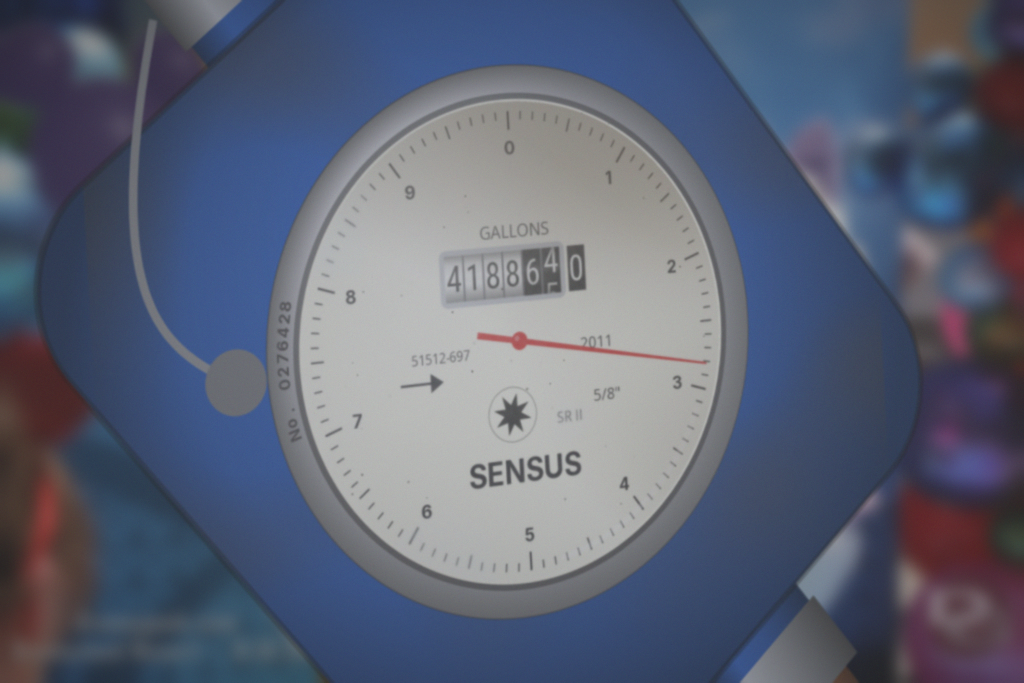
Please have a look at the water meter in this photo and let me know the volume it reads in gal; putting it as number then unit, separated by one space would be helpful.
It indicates 4188642.8 gal
